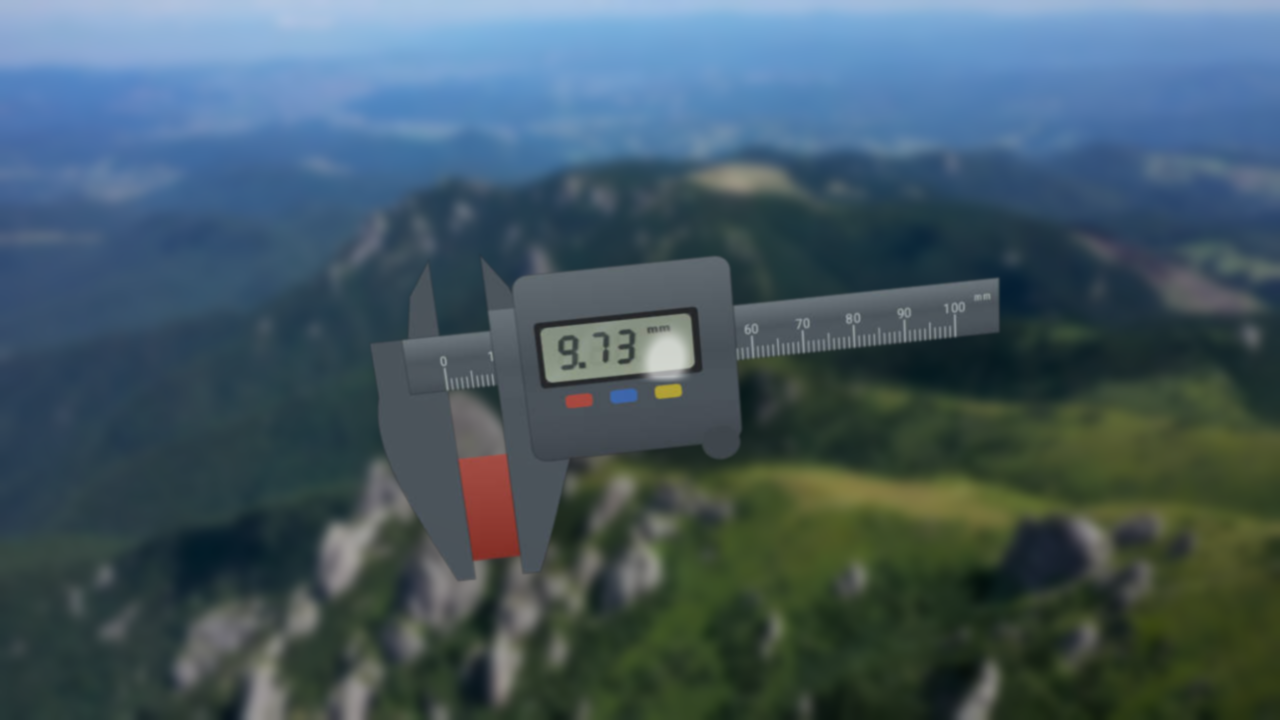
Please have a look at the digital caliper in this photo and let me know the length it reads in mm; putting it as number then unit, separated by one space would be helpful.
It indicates 9.73 mm
